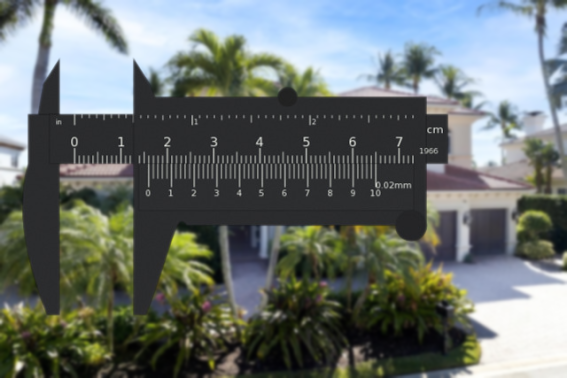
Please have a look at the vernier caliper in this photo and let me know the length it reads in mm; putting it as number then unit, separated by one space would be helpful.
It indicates 16.0 mm
